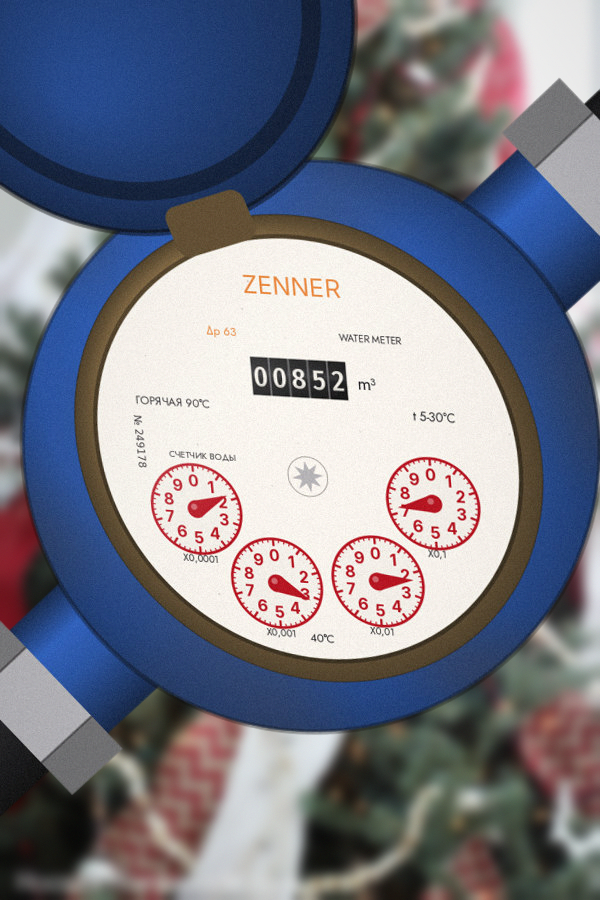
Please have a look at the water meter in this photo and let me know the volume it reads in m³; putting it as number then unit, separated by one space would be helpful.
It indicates 852.7231 m³
